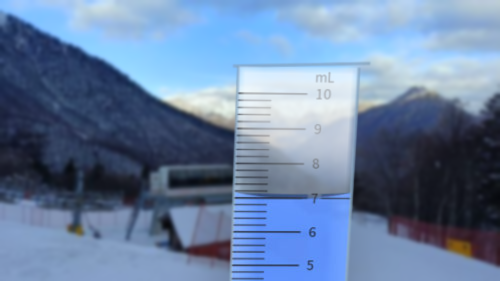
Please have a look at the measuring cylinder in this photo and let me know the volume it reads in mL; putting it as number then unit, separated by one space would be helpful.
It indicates 7 mL
